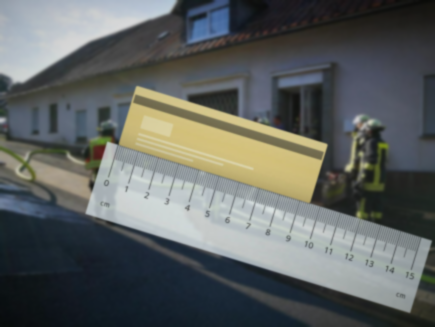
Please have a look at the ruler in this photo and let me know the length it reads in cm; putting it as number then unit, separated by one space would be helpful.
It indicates 9.5 cm
